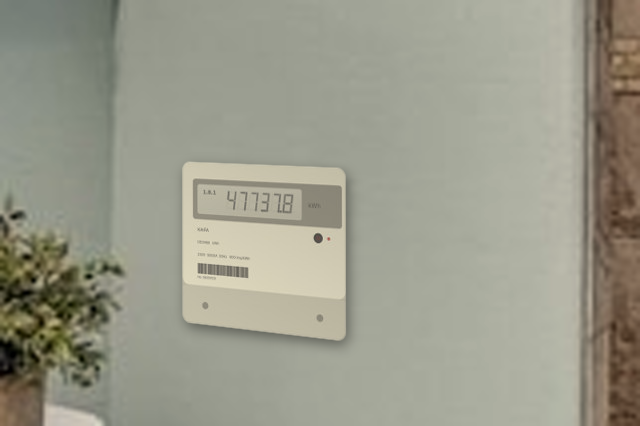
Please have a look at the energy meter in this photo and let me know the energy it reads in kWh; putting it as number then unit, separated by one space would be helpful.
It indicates 47737.8 kWh
